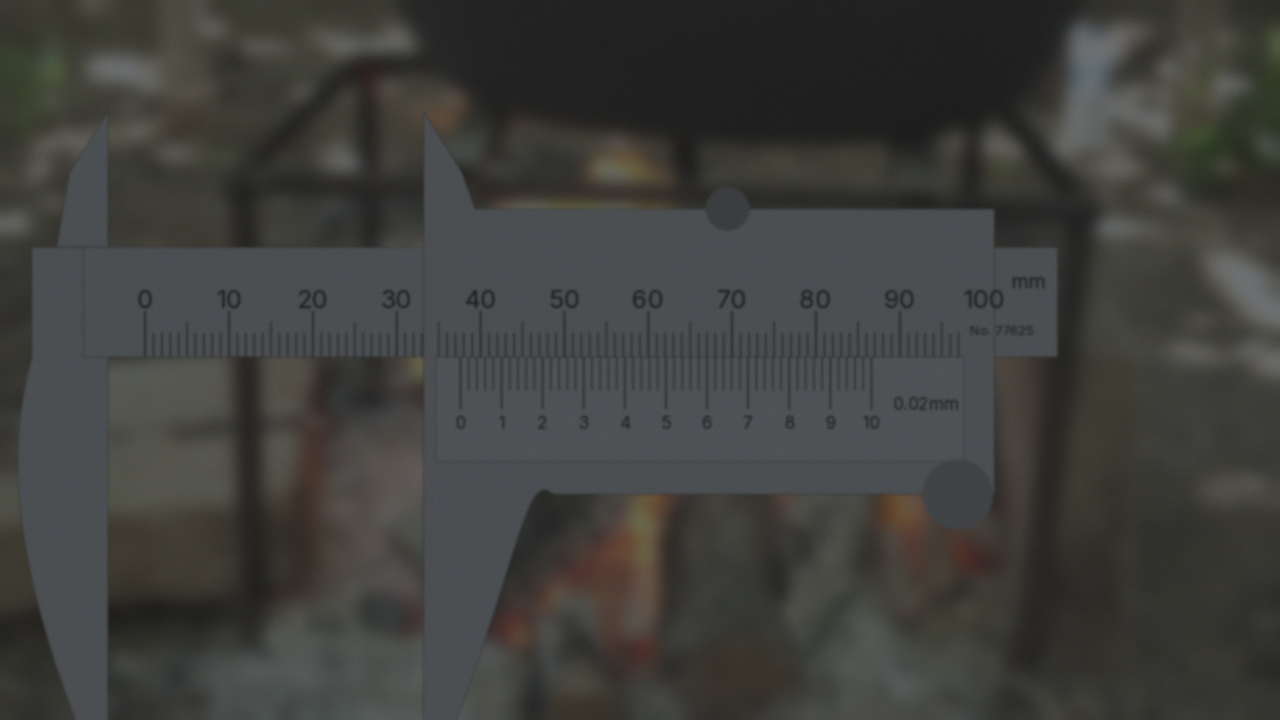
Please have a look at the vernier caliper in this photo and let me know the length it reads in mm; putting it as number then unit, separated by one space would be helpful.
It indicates 37.6 mm
